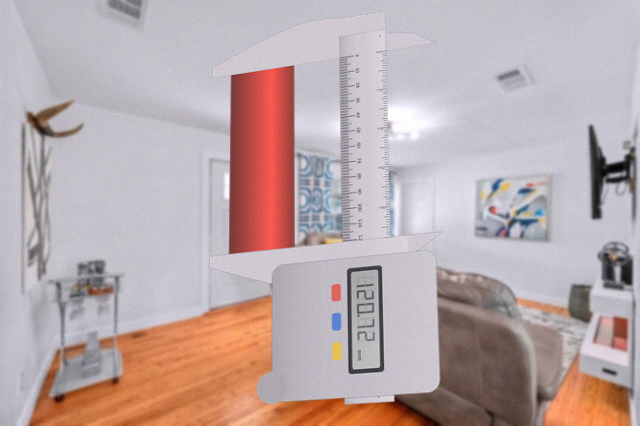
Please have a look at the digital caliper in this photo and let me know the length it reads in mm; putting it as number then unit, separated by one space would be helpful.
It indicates 120.72 mm
